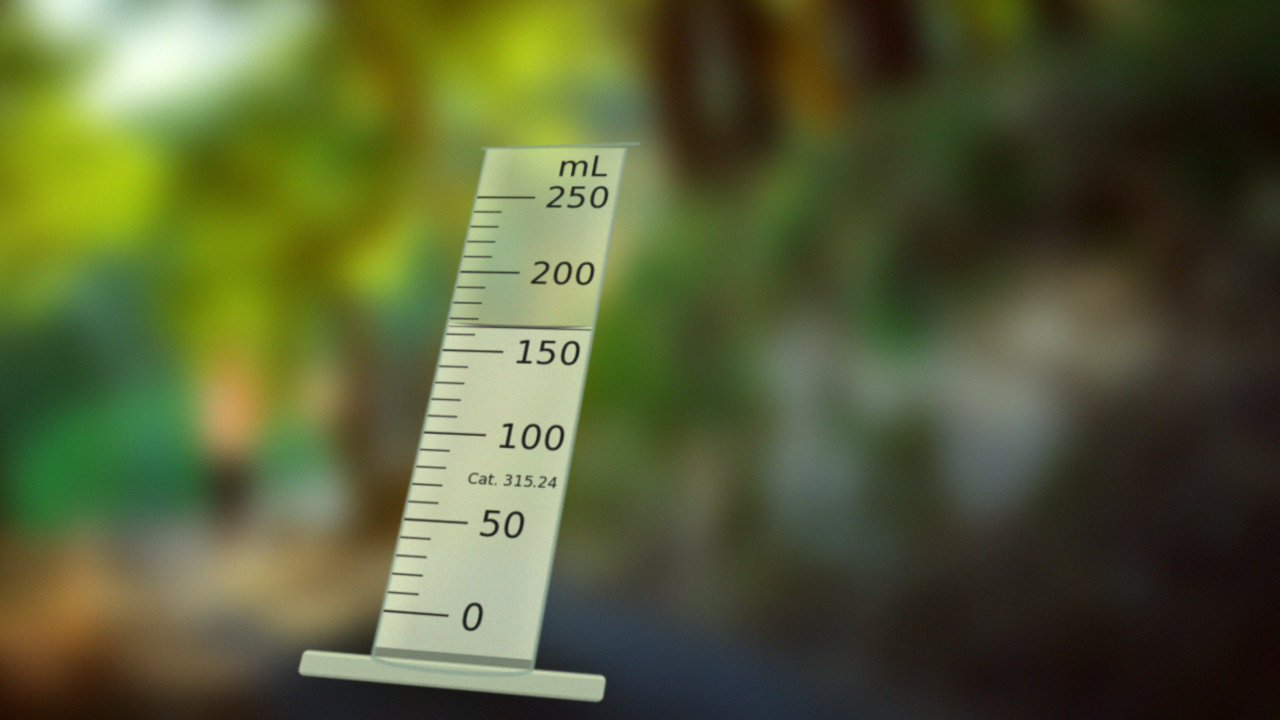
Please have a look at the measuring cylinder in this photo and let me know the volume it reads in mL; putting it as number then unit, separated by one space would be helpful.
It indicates 165 mL
